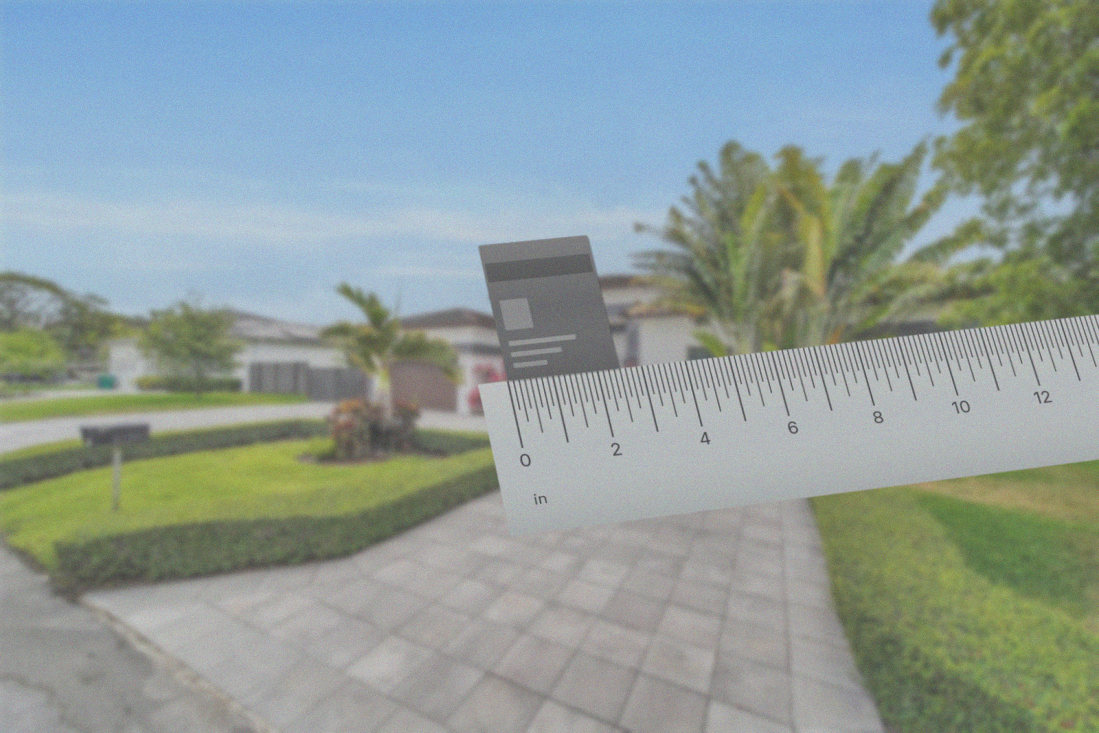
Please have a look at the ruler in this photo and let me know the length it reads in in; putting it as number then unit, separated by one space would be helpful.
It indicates 2.5 in
